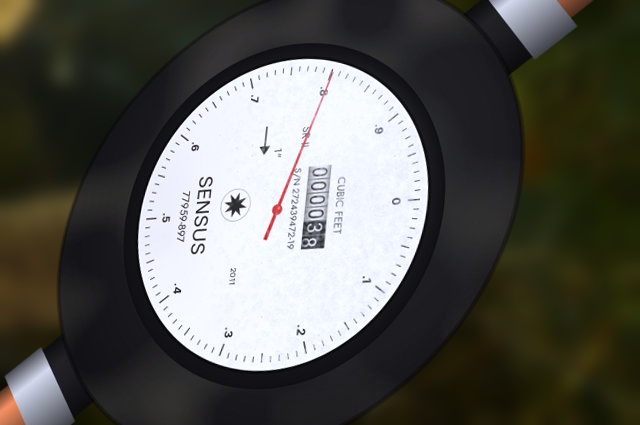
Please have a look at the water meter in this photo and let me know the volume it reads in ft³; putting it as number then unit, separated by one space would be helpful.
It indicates 37.80 ft³
